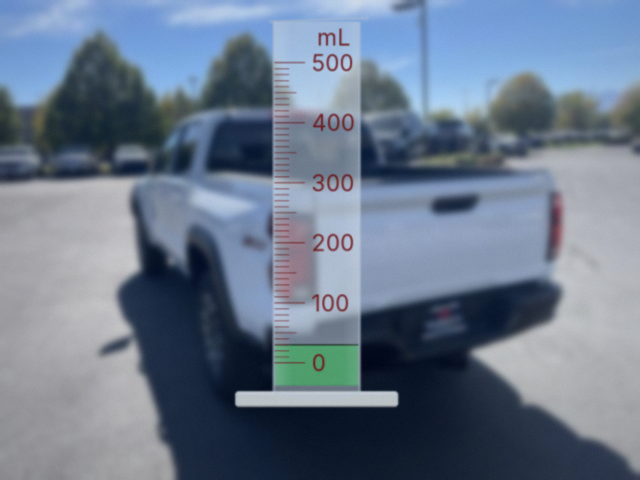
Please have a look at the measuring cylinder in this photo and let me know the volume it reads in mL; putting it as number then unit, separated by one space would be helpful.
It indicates 30 mL
